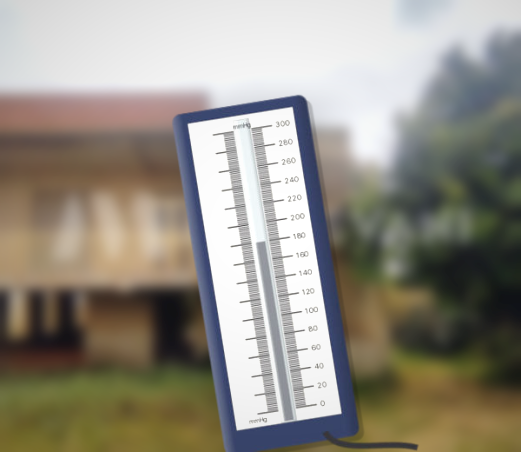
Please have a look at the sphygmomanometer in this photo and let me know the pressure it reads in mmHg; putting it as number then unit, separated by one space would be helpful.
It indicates 180 mmHg
